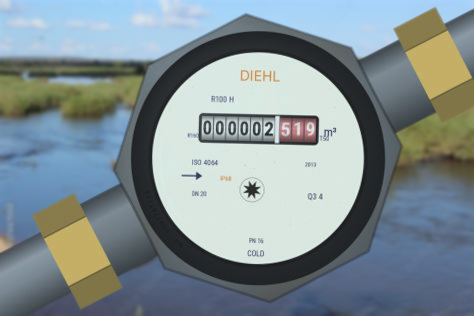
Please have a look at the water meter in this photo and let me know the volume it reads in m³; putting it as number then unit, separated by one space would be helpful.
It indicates 2.519 m³
